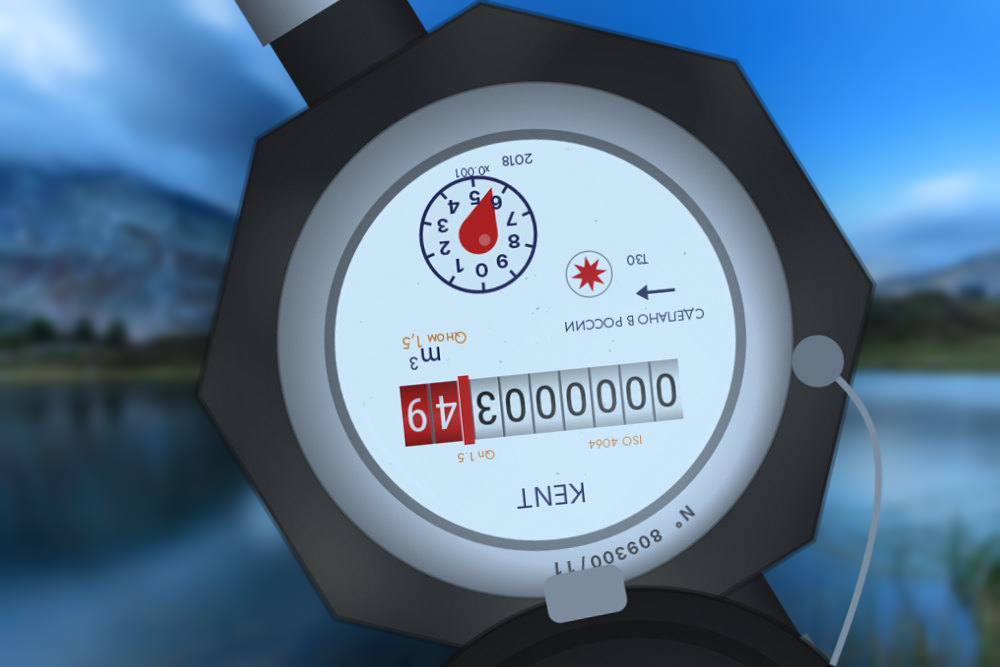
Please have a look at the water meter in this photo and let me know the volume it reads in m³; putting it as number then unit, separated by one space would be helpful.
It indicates 3.495 m³
